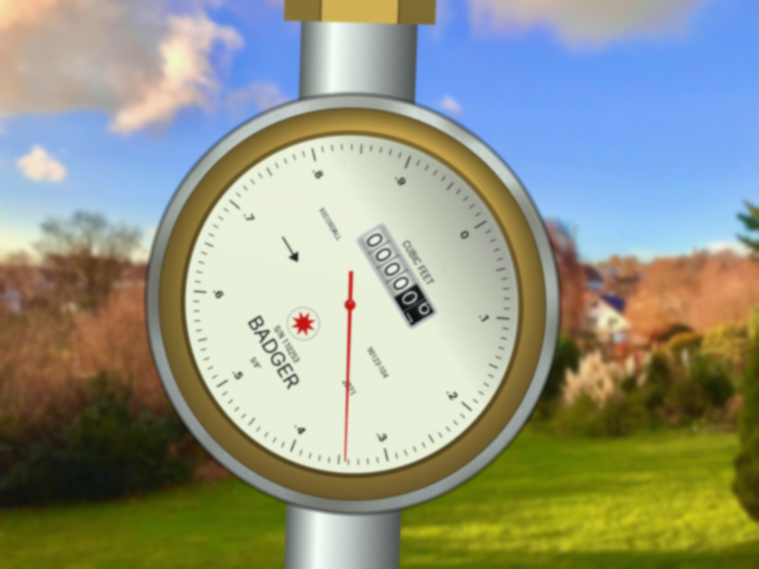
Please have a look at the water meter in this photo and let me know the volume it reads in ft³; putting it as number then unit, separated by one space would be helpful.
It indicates 6.34 ft³
